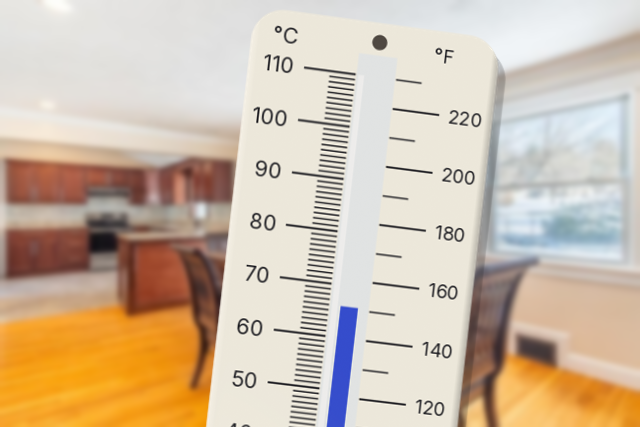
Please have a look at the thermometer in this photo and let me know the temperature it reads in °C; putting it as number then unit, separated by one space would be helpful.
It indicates 66 °C
